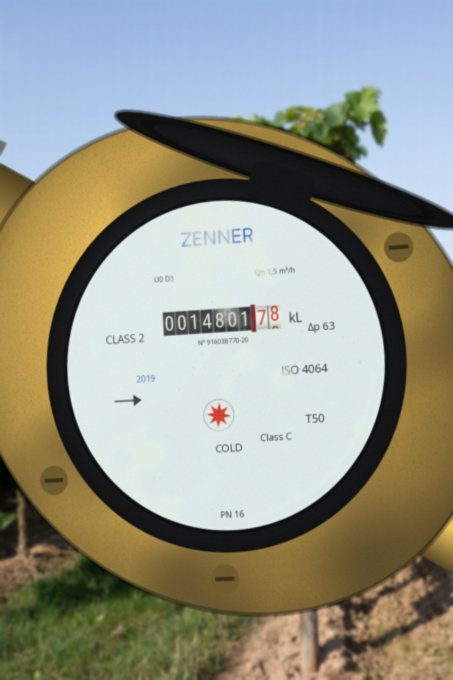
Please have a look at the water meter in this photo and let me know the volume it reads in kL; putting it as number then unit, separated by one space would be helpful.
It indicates 14801.78 kL
